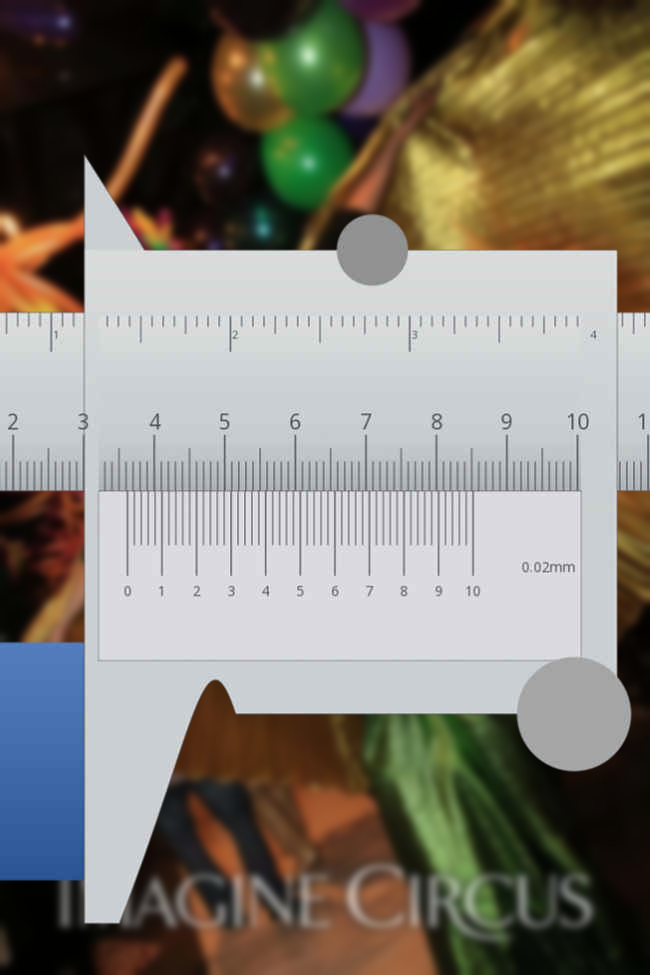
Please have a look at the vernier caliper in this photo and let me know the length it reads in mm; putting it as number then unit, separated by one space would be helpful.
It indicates 36.2 mm
